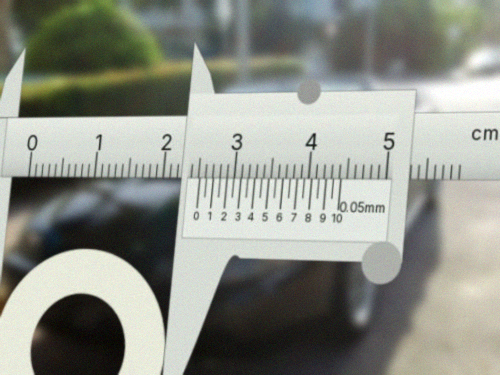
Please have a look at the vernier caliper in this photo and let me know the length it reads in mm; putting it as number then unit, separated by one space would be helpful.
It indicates 25.2 mm
